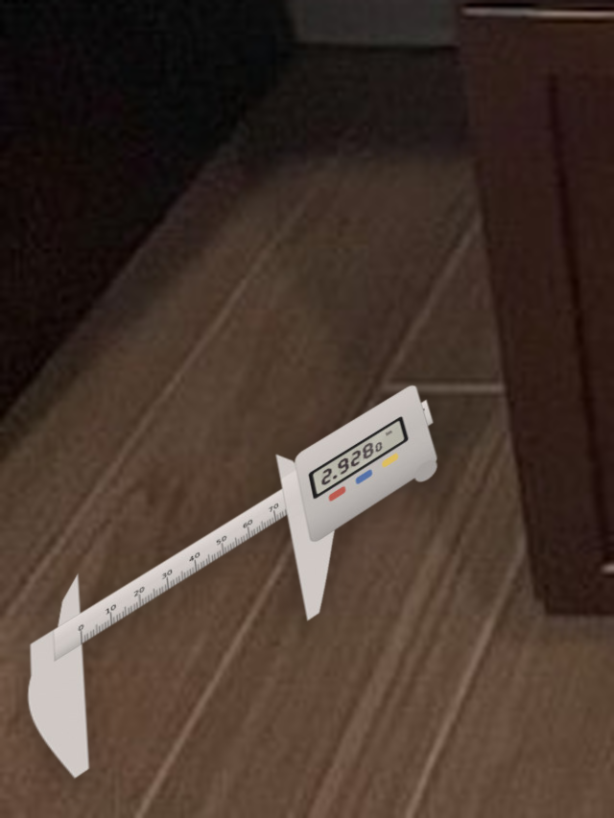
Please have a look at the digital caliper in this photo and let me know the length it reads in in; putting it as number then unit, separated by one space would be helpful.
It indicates 2.9280 in
